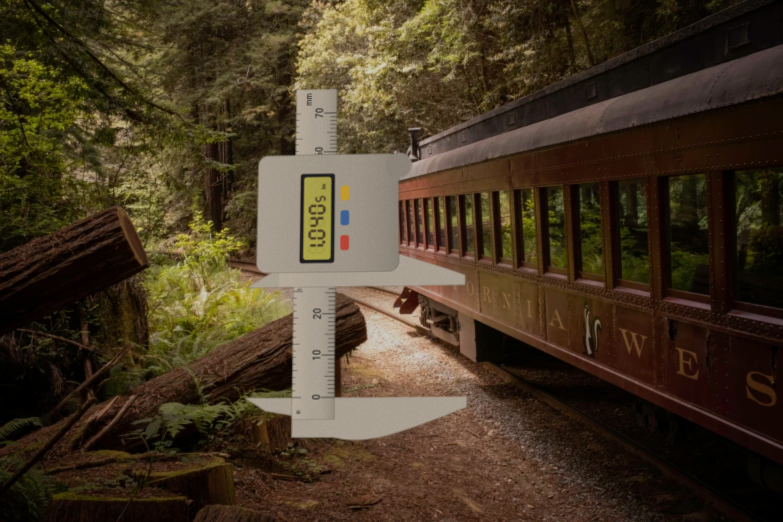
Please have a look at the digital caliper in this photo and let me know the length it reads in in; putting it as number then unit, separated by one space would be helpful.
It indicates 1.0405 in
